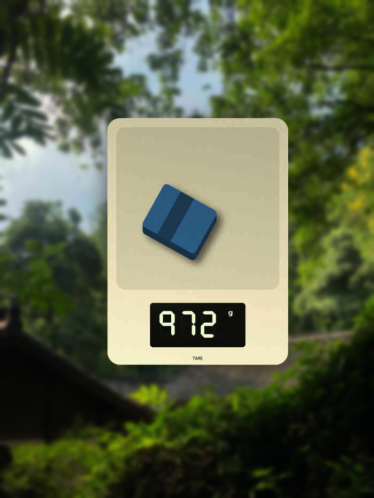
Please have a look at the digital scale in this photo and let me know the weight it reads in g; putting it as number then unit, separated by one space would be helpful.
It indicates 972 g
